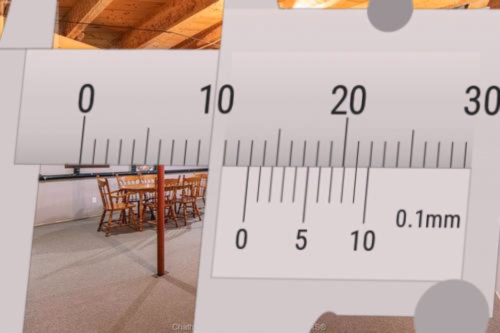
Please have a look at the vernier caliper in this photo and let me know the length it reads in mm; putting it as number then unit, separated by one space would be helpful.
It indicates 12.9 mm
